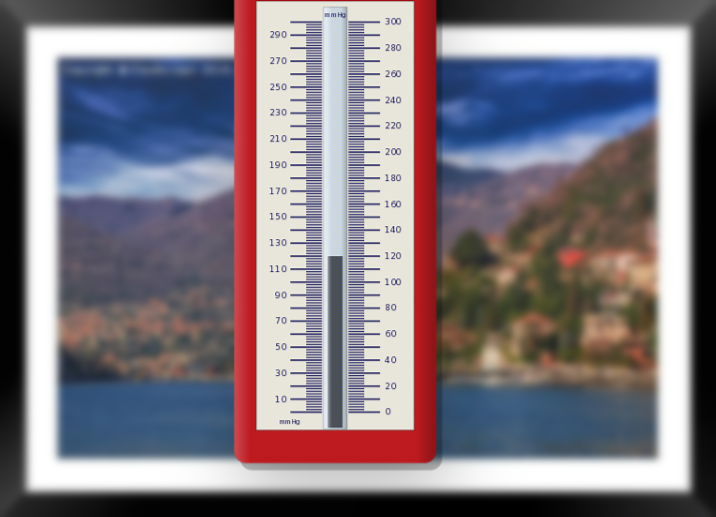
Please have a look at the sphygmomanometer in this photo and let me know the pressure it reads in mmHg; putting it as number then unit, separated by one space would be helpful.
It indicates 120 mmHg
